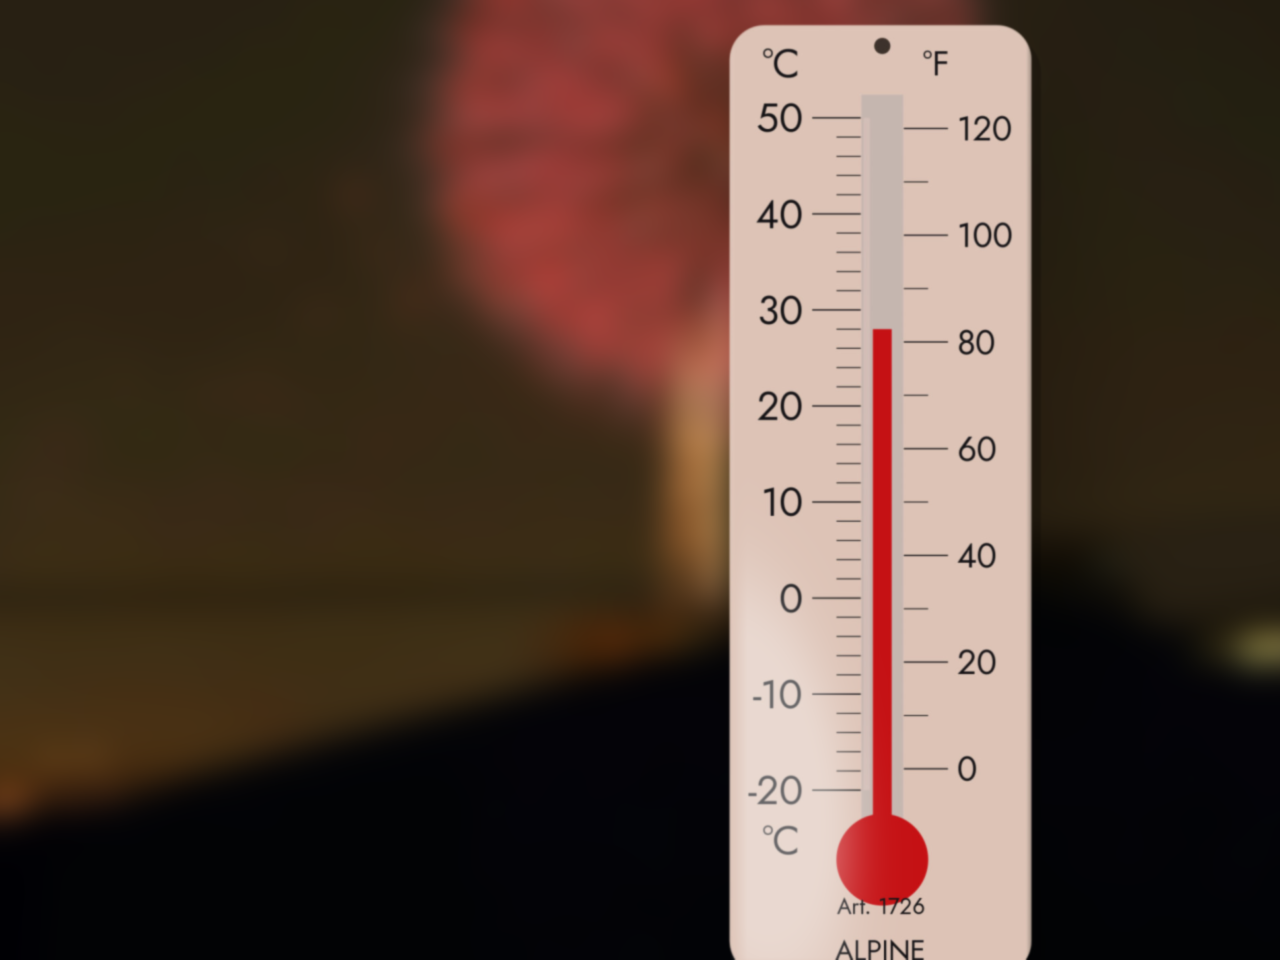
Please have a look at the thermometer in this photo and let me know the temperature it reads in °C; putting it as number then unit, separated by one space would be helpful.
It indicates 28 °C
